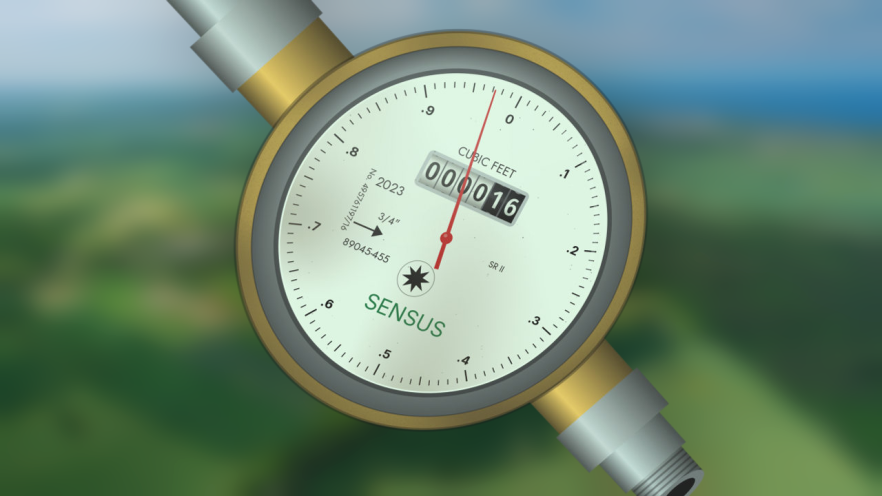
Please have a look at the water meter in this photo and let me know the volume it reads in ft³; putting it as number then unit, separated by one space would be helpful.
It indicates 15.97 ft³
